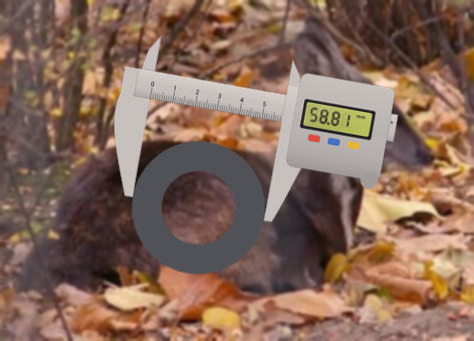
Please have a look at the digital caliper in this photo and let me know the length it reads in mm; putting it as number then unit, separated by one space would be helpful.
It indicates 58.81 mm
